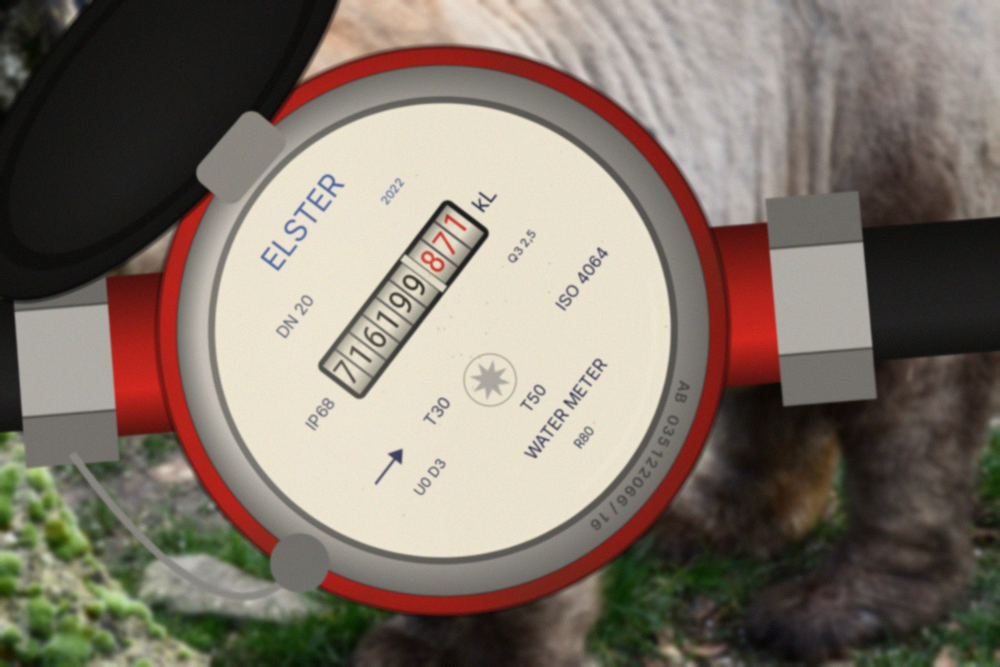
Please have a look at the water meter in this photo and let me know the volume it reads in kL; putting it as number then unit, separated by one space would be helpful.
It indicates 716199.871 kL
